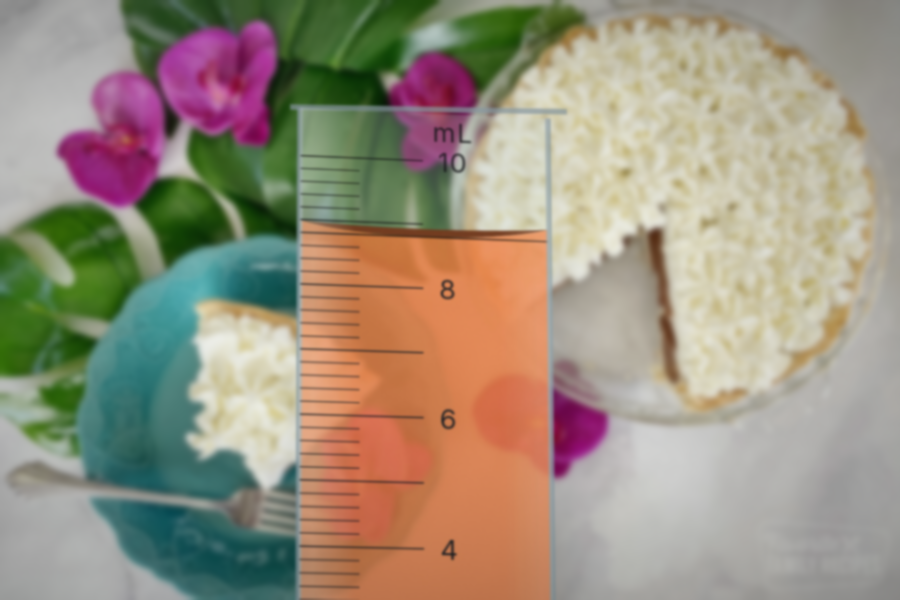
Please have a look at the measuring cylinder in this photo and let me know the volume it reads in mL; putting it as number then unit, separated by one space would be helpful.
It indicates 8.8 mL
